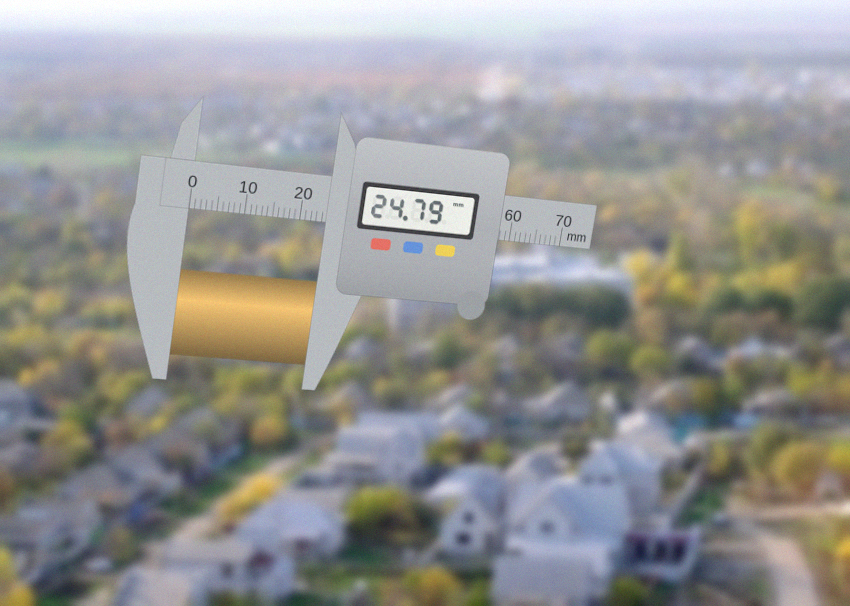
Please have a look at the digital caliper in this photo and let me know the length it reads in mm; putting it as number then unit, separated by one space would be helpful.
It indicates 24.79 mm
